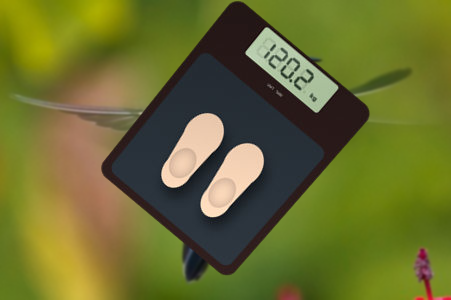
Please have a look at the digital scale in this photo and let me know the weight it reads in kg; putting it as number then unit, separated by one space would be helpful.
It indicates 120.2 kg
